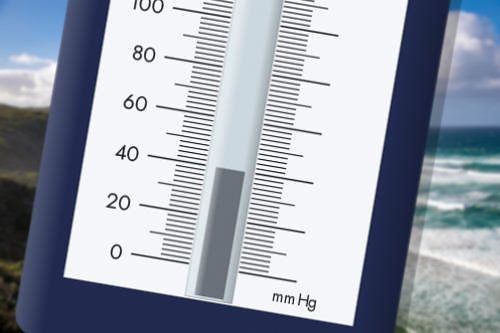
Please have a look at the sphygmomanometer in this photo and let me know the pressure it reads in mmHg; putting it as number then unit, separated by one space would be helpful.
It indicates 40 mmHg
